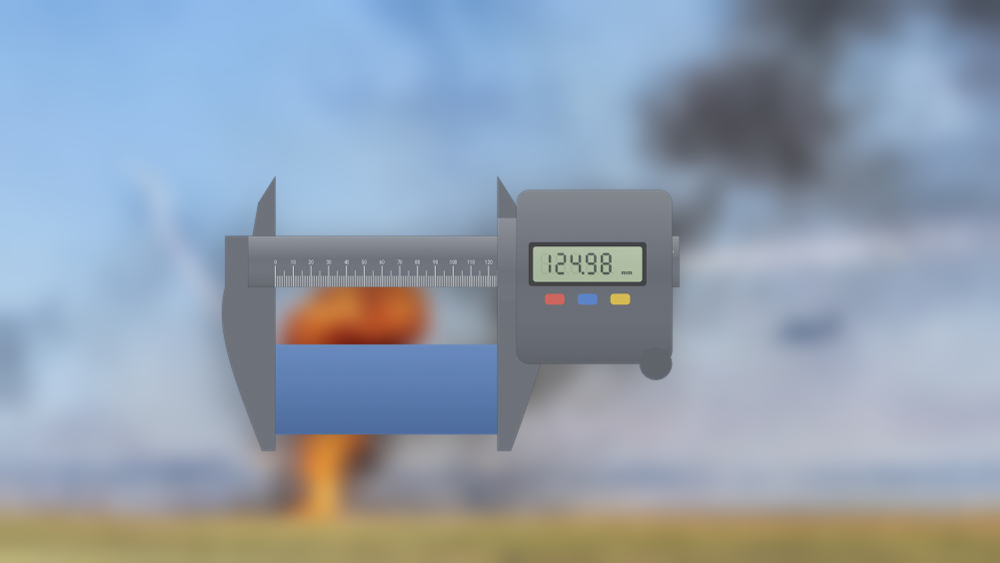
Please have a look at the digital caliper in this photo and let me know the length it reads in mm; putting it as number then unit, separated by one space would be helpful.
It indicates 124.98 mm
